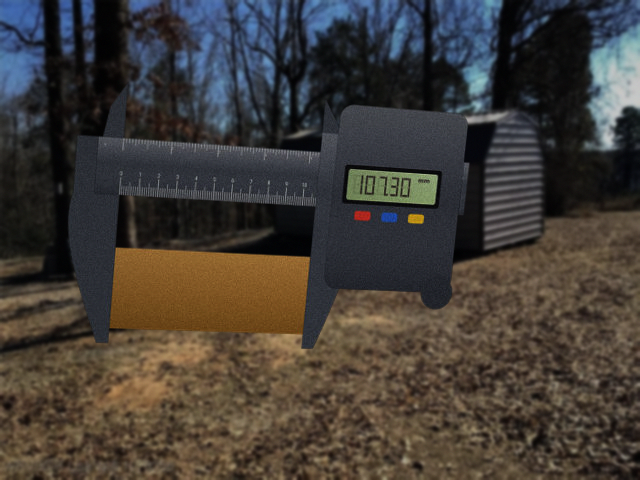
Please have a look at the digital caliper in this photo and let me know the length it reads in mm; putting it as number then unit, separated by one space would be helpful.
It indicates 107.30 mm
